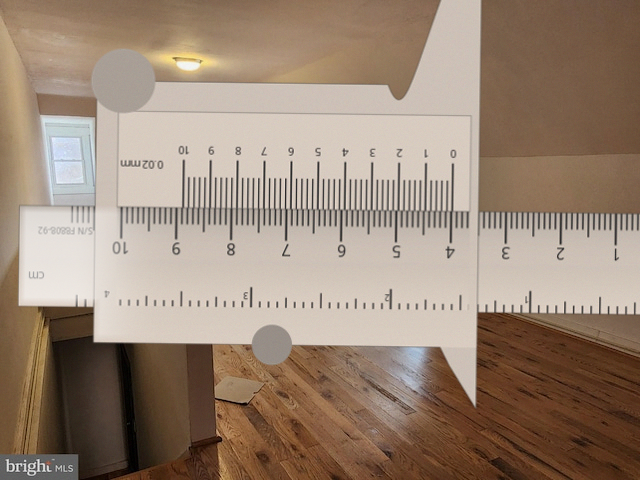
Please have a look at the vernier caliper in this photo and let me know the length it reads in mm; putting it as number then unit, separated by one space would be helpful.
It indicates 39.8 mm
